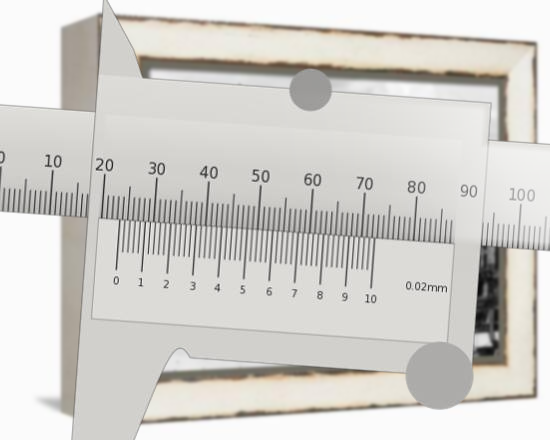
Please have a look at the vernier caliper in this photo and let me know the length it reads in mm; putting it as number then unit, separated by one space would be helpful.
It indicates 23.5 mm
